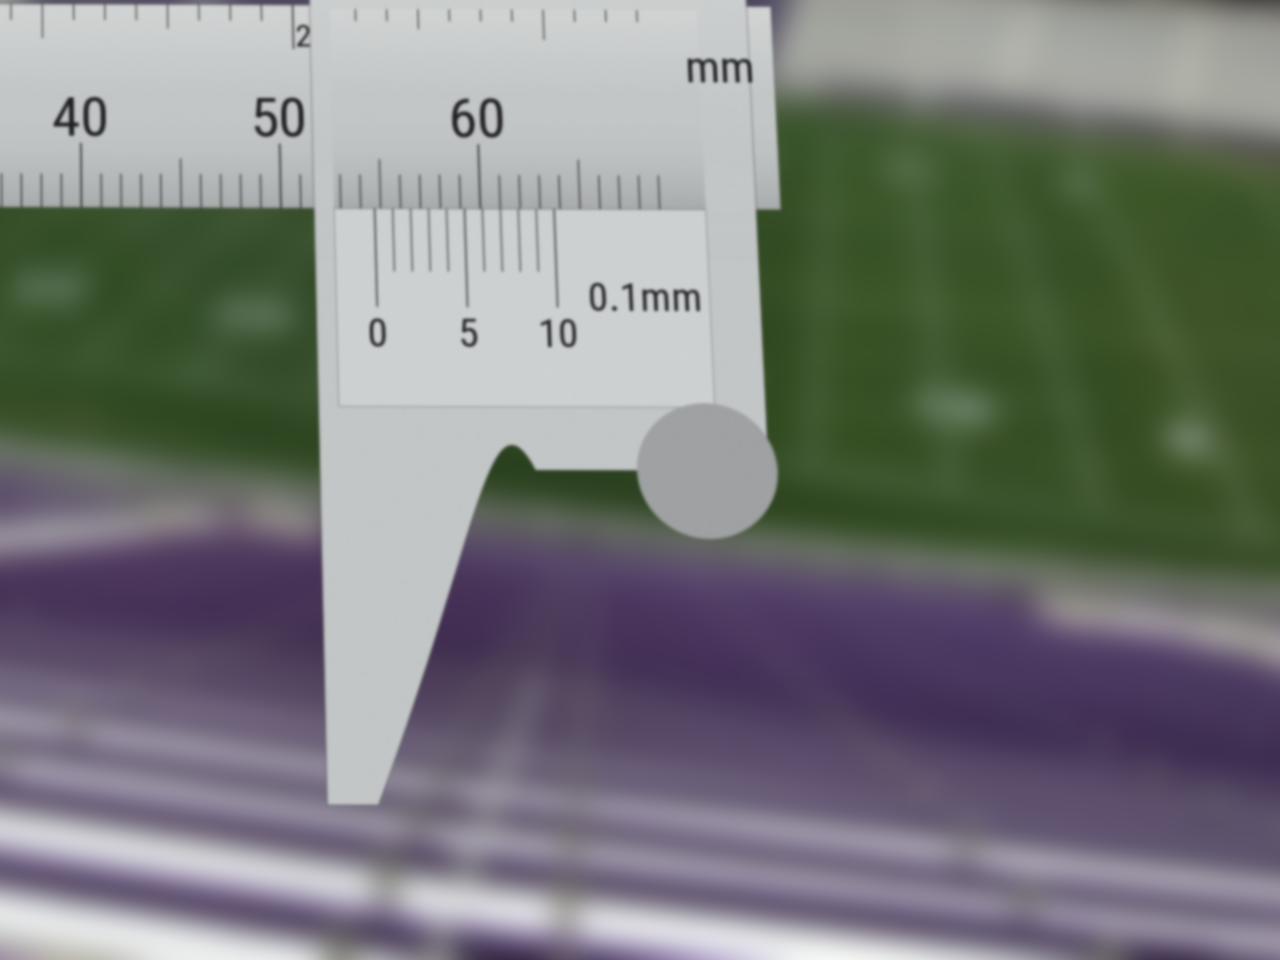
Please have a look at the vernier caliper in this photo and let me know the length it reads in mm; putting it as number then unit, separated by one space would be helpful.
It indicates 54.7 mm
